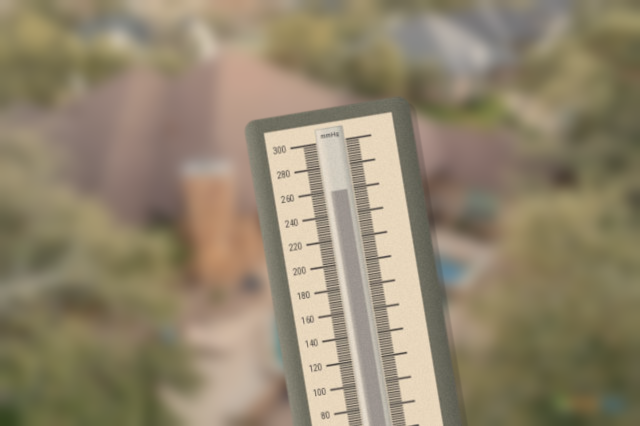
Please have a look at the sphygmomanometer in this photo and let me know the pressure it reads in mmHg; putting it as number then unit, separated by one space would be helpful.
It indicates 260 mmHg
